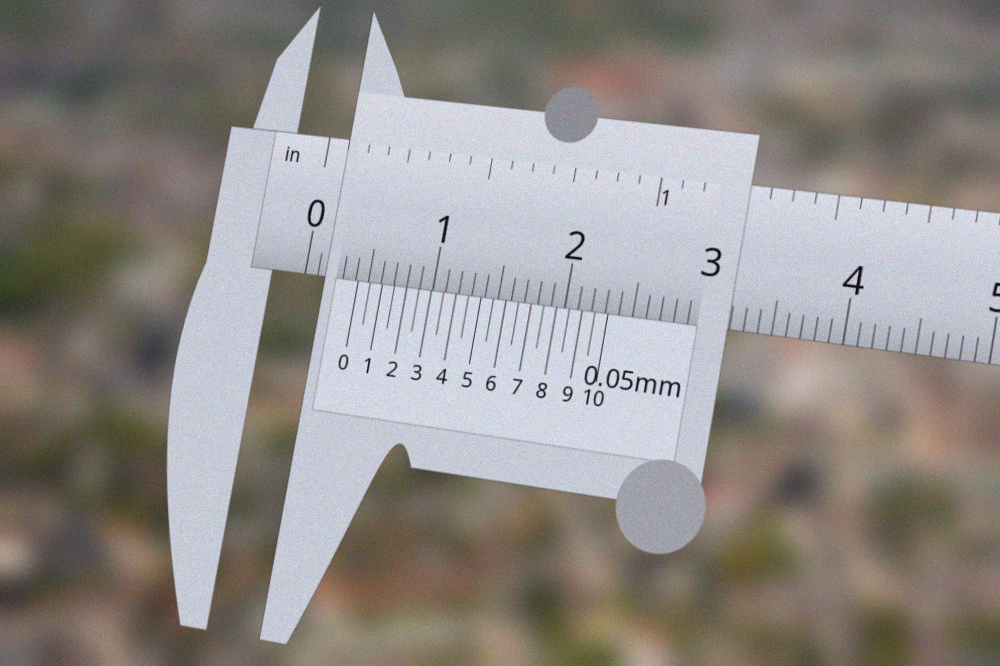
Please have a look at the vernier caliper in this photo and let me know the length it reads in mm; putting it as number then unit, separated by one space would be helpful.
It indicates 4.2 mm
